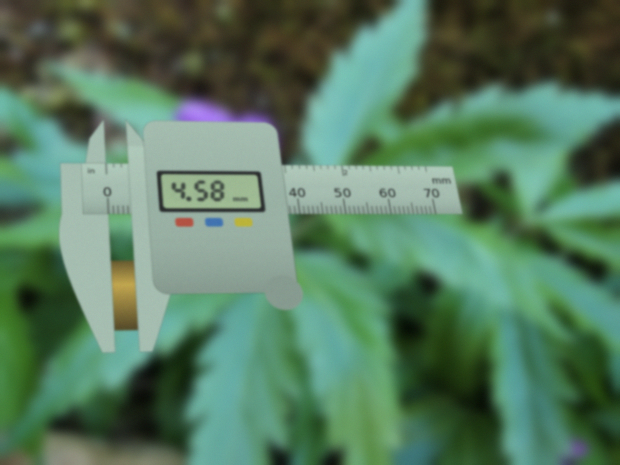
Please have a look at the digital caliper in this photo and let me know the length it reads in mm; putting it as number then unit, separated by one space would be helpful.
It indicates 4.58 mm
